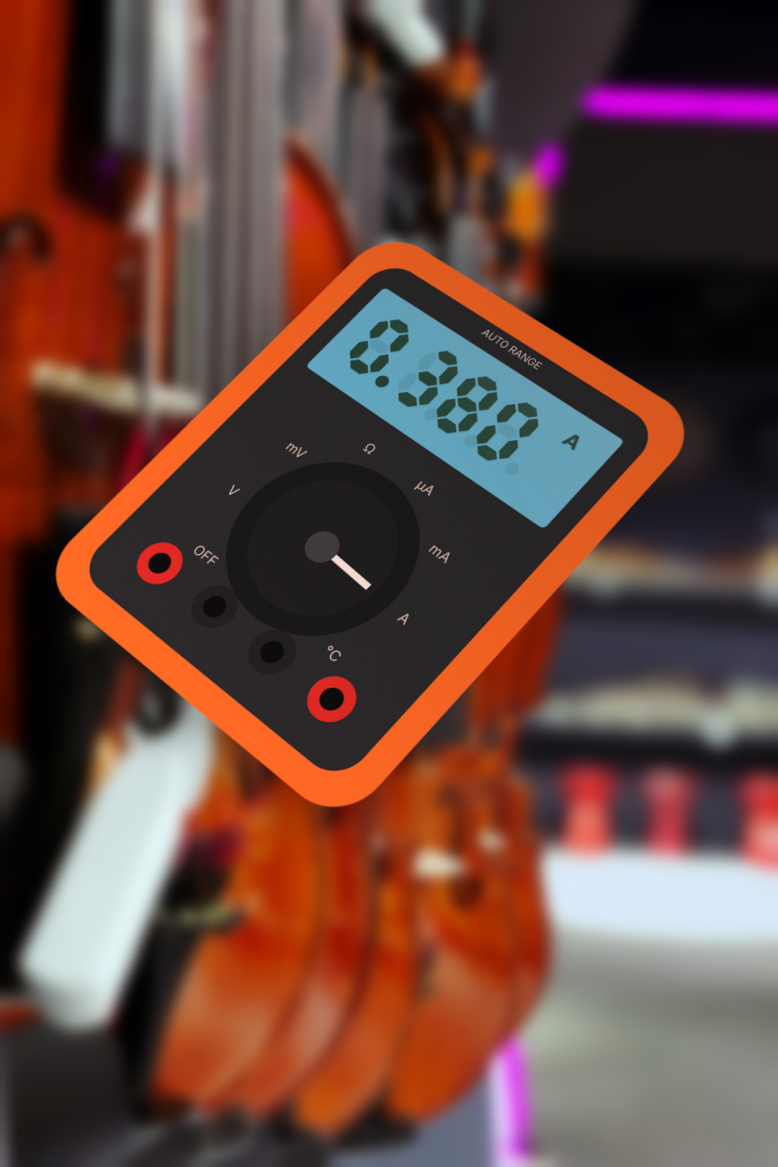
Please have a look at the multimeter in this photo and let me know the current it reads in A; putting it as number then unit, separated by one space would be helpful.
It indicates 0.380 A
